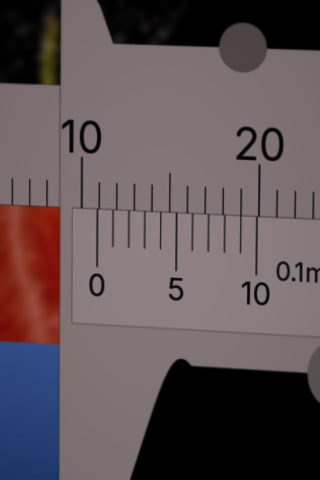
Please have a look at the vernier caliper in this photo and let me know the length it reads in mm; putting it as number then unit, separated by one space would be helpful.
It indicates 10.9 mm
